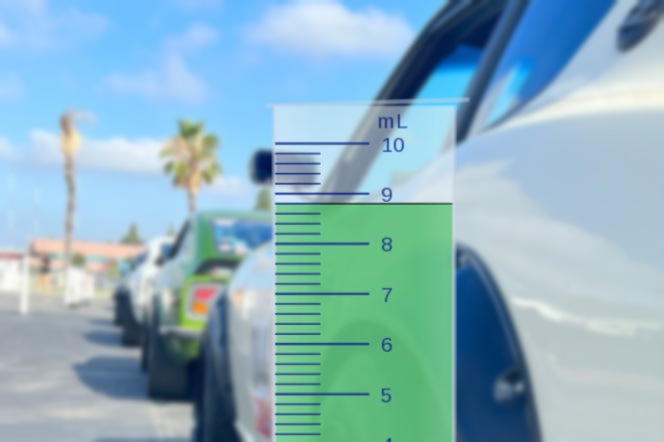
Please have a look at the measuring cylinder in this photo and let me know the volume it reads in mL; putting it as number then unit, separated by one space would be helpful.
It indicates 8.8 mL
